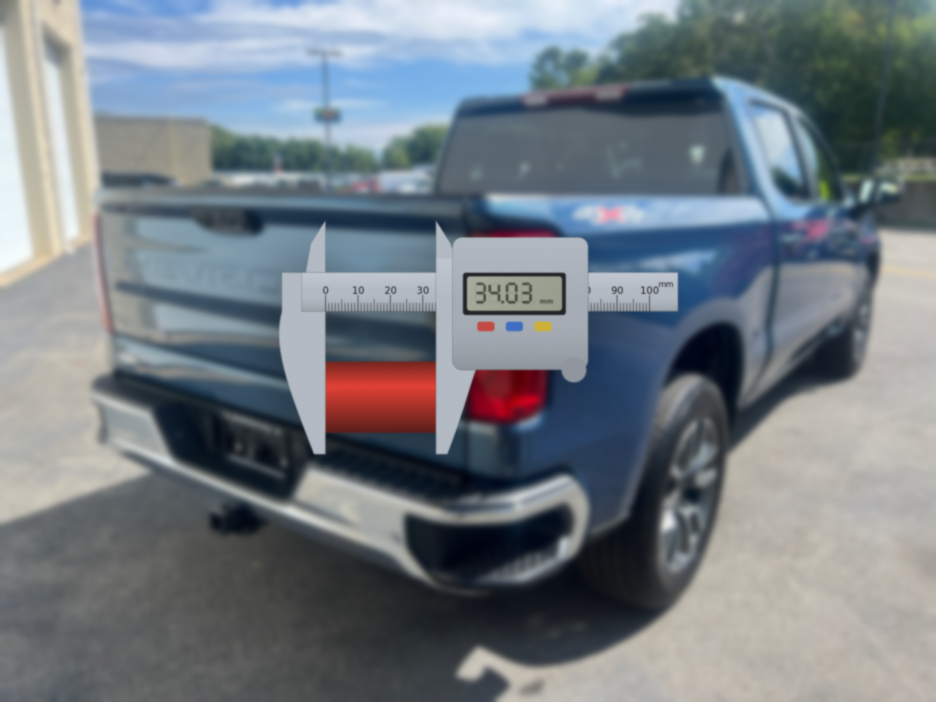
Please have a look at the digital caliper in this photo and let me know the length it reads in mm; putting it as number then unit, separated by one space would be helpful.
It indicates 34.03 mm
